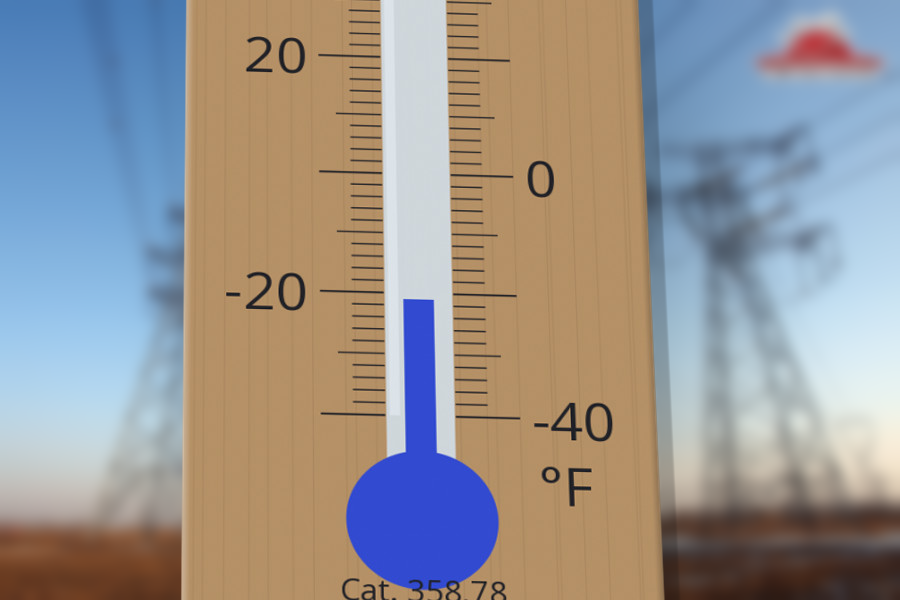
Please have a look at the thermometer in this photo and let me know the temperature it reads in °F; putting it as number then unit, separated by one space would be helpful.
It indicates -21 °F
